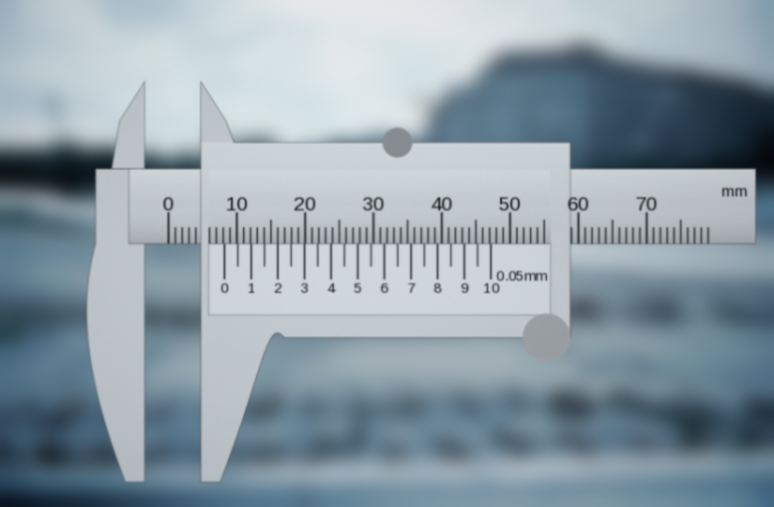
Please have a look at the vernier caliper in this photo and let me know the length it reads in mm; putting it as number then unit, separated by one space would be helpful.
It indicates 8.2 mm
